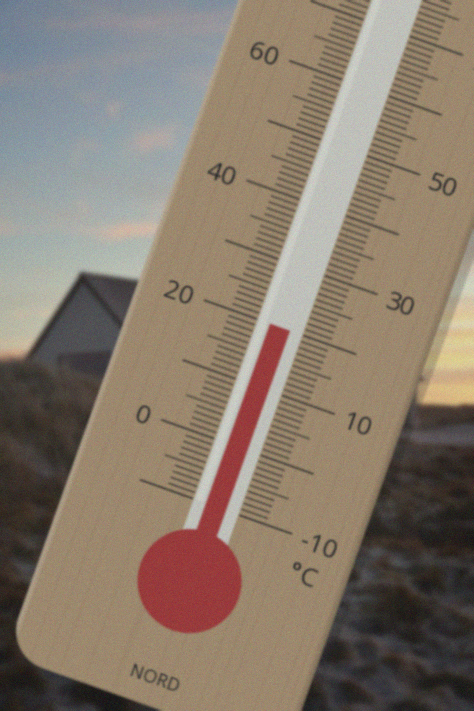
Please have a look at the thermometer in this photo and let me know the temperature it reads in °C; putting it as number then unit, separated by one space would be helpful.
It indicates 20 °C
